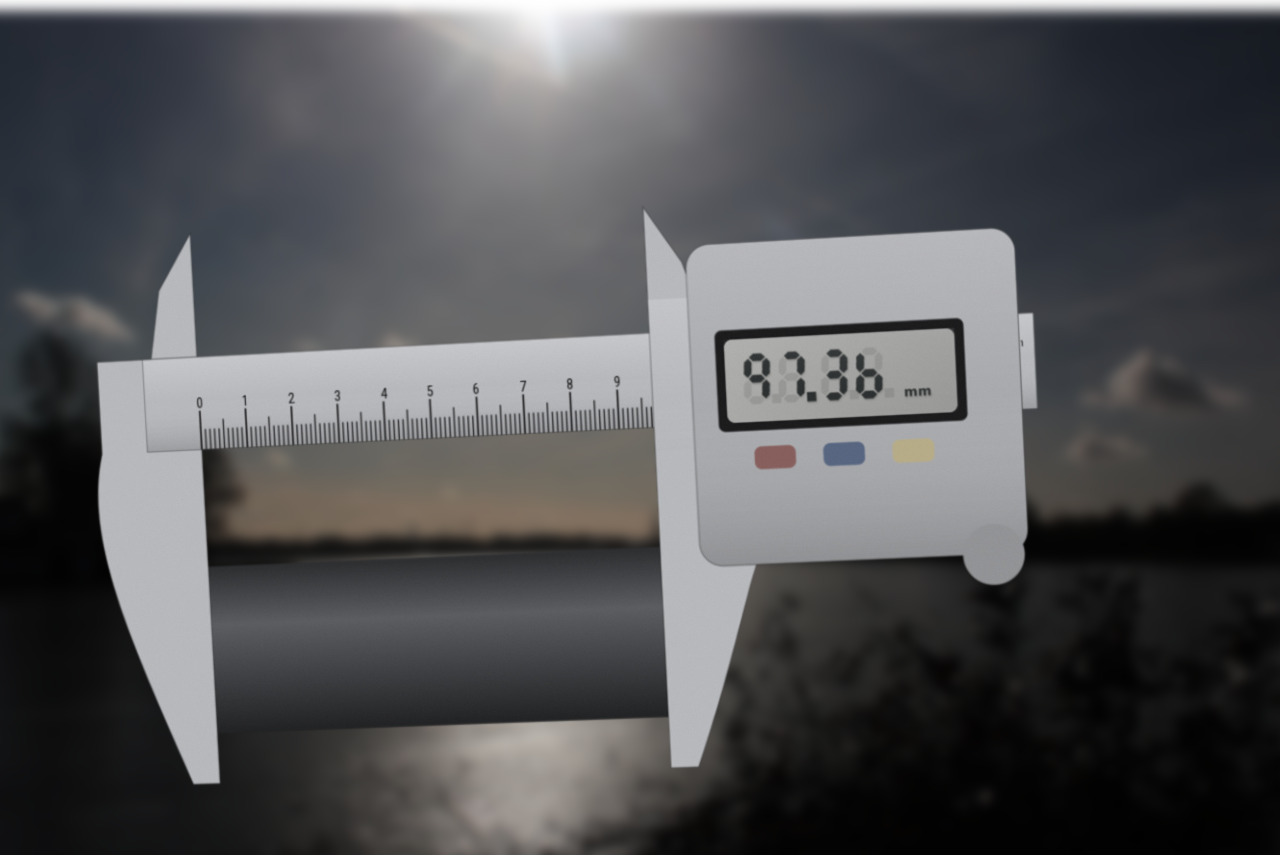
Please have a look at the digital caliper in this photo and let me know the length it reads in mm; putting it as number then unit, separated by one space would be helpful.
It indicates 97.36 mm
